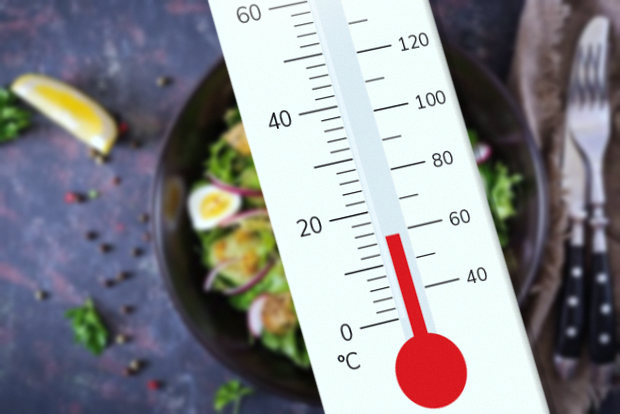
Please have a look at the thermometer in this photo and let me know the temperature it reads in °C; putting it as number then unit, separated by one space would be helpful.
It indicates 15 °C
